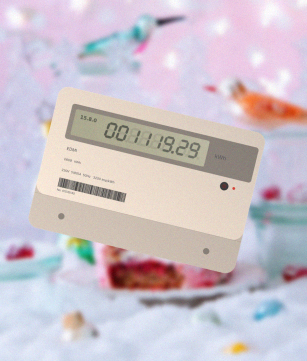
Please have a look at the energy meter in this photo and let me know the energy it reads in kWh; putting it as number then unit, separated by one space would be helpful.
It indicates 1119.29 kWh
